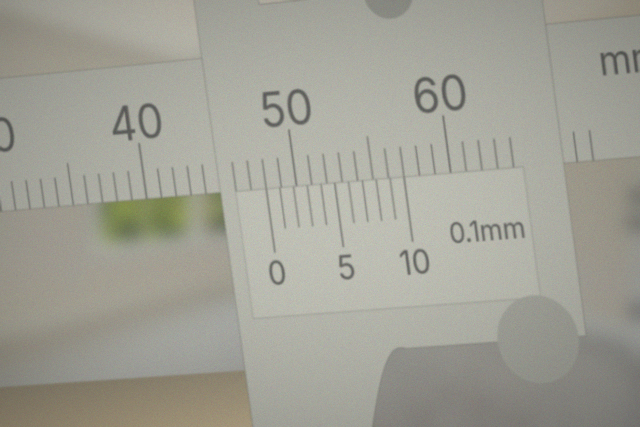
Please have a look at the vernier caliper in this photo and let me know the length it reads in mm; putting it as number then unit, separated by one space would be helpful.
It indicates 48.0 mm
